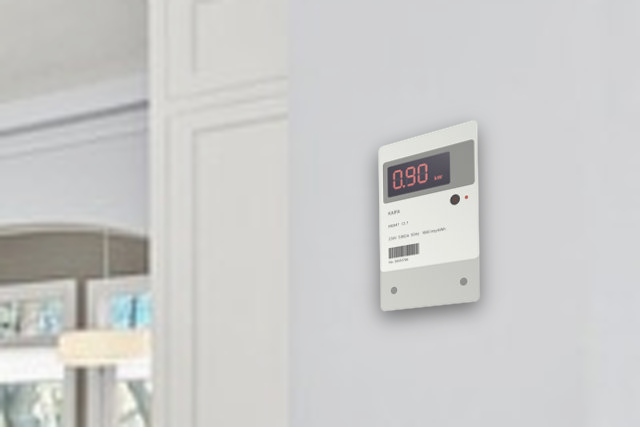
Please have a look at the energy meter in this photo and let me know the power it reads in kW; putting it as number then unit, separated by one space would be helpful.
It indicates 0.90 kW
